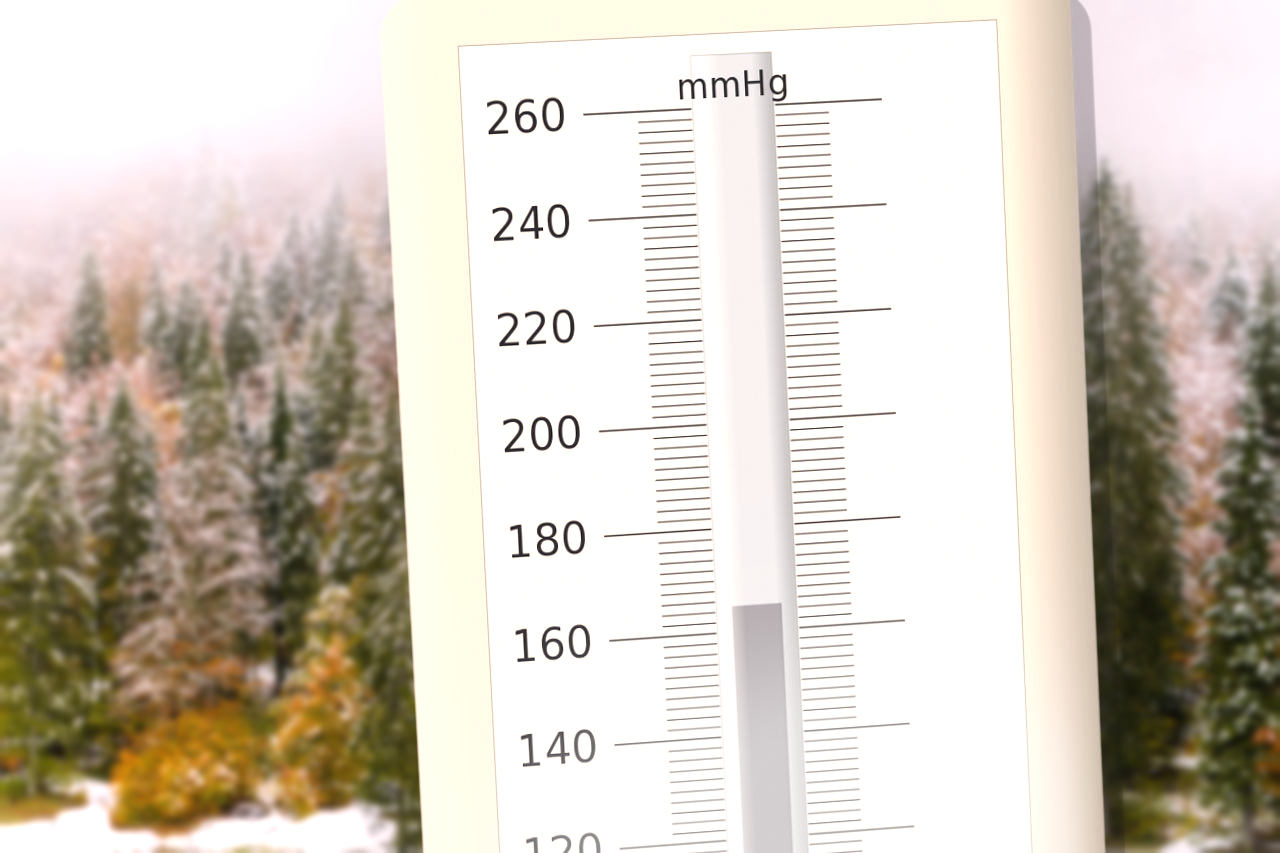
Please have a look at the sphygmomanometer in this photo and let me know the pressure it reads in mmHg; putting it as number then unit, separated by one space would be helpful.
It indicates 165 mmHg
